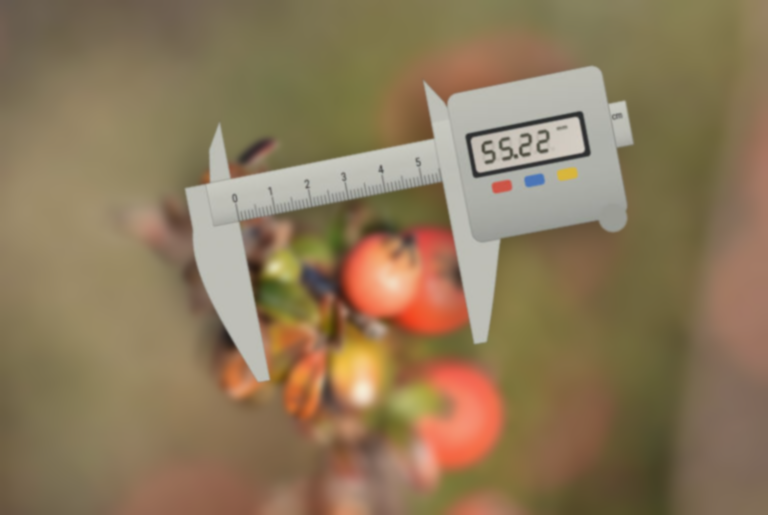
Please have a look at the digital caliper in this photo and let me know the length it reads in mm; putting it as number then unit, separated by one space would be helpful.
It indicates 55.22 mm
